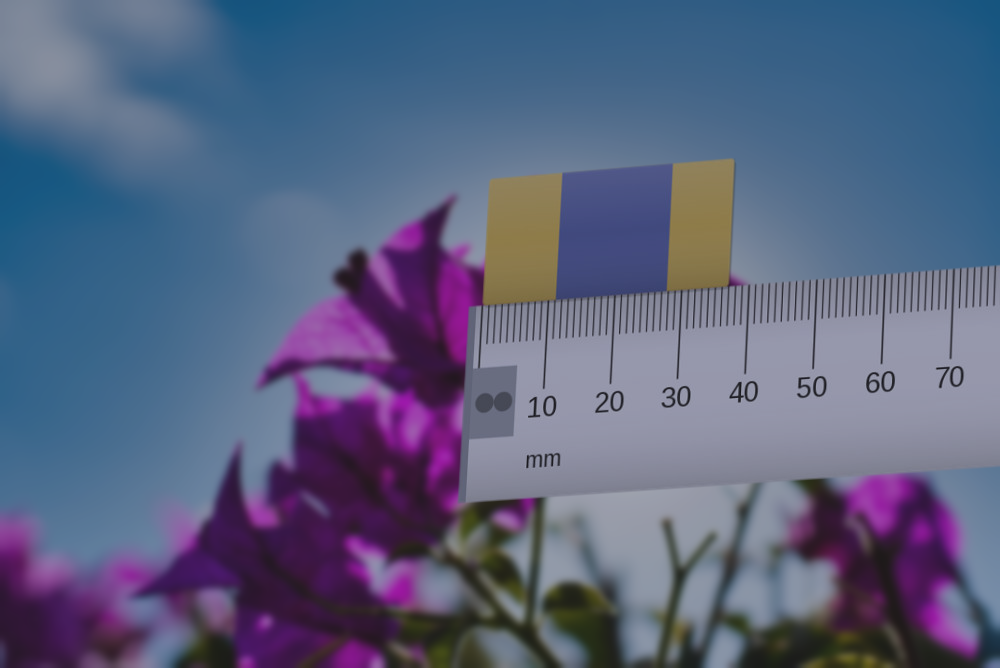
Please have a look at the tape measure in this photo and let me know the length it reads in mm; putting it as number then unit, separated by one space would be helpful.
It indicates 37 mm
